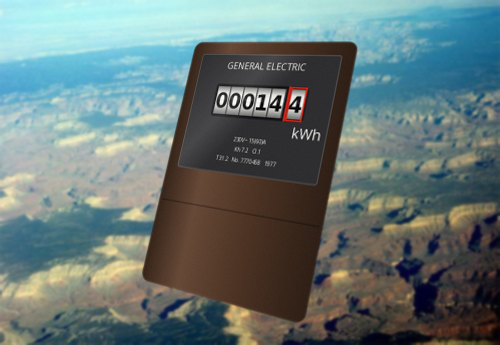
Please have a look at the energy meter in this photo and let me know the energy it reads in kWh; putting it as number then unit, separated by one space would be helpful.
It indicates 14.4 kWh
